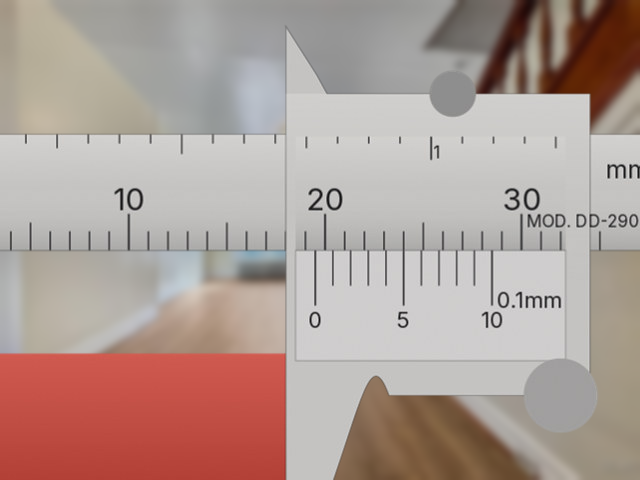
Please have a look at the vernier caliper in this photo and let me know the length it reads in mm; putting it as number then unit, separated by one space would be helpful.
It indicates 19.5 mm
